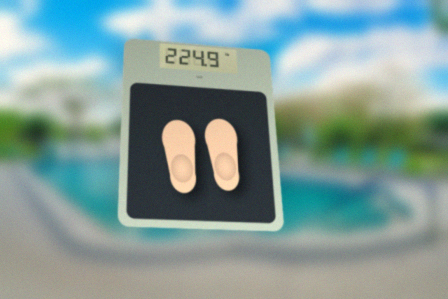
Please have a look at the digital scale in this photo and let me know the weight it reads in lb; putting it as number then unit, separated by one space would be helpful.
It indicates 224.9 lb
